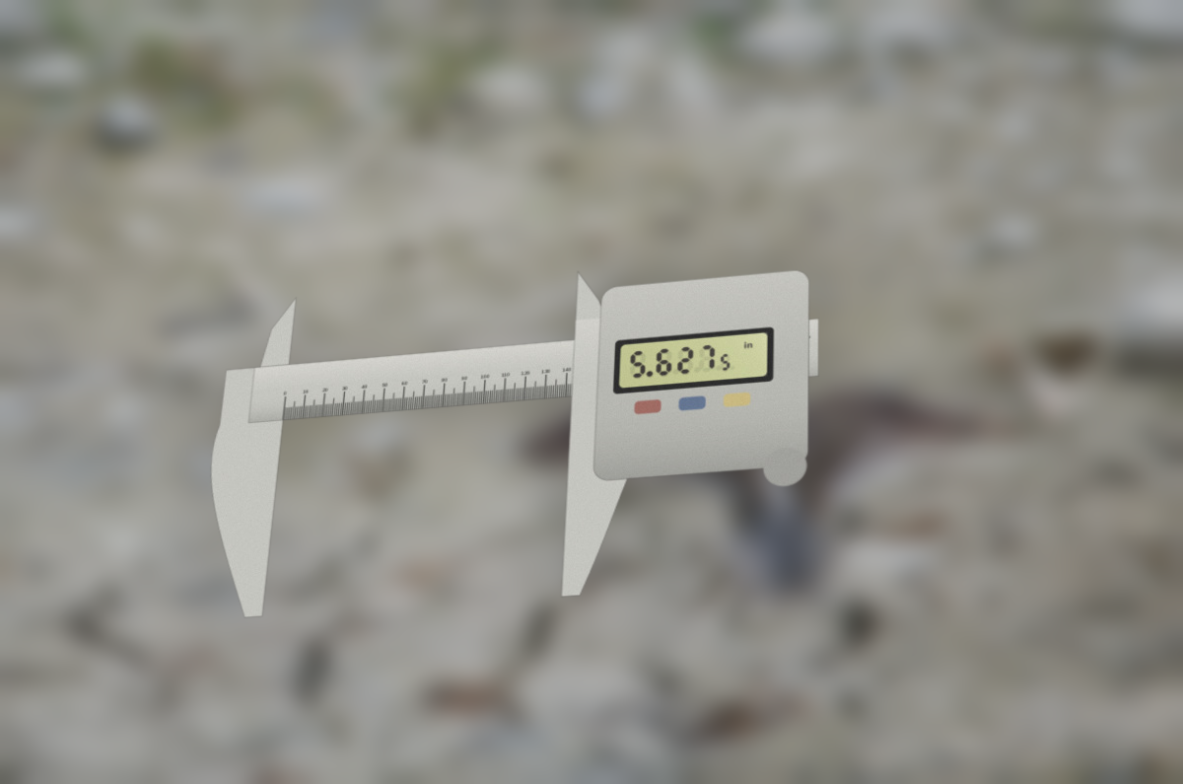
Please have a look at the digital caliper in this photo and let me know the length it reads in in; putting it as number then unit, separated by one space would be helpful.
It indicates 5.6275 in
